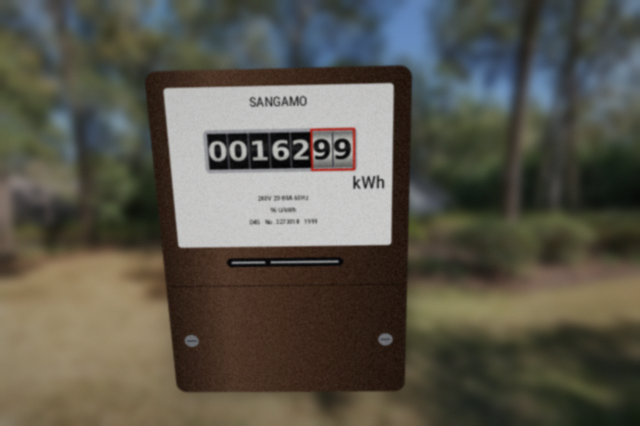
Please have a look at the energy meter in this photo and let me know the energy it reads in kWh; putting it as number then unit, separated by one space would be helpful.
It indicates 162.99 kWh
